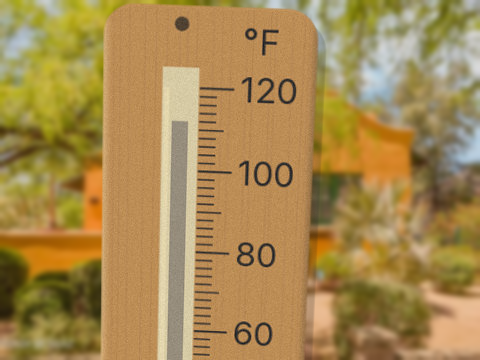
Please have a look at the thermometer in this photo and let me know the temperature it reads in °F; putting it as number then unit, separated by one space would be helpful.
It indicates 112 °F
